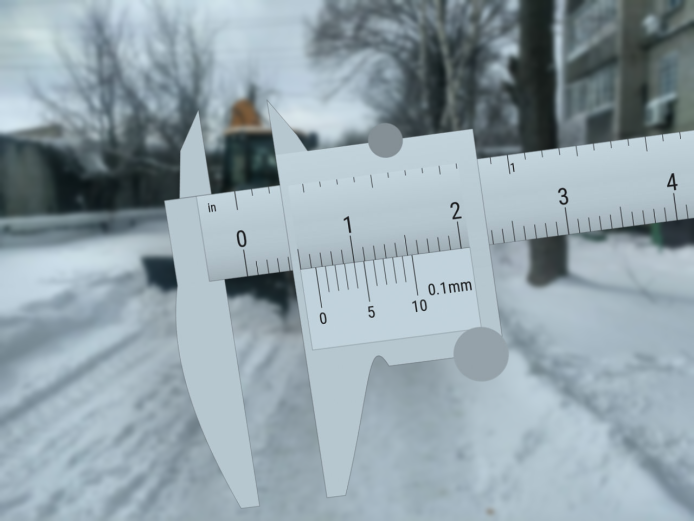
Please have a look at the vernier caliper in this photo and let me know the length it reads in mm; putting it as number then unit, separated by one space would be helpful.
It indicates 6.4 mm
